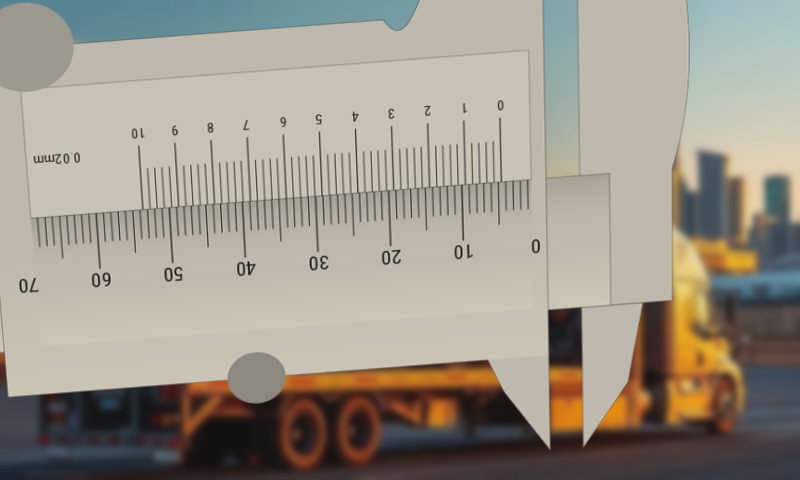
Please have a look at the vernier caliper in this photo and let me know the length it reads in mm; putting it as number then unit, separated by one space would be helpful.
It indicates 4.6 mm
